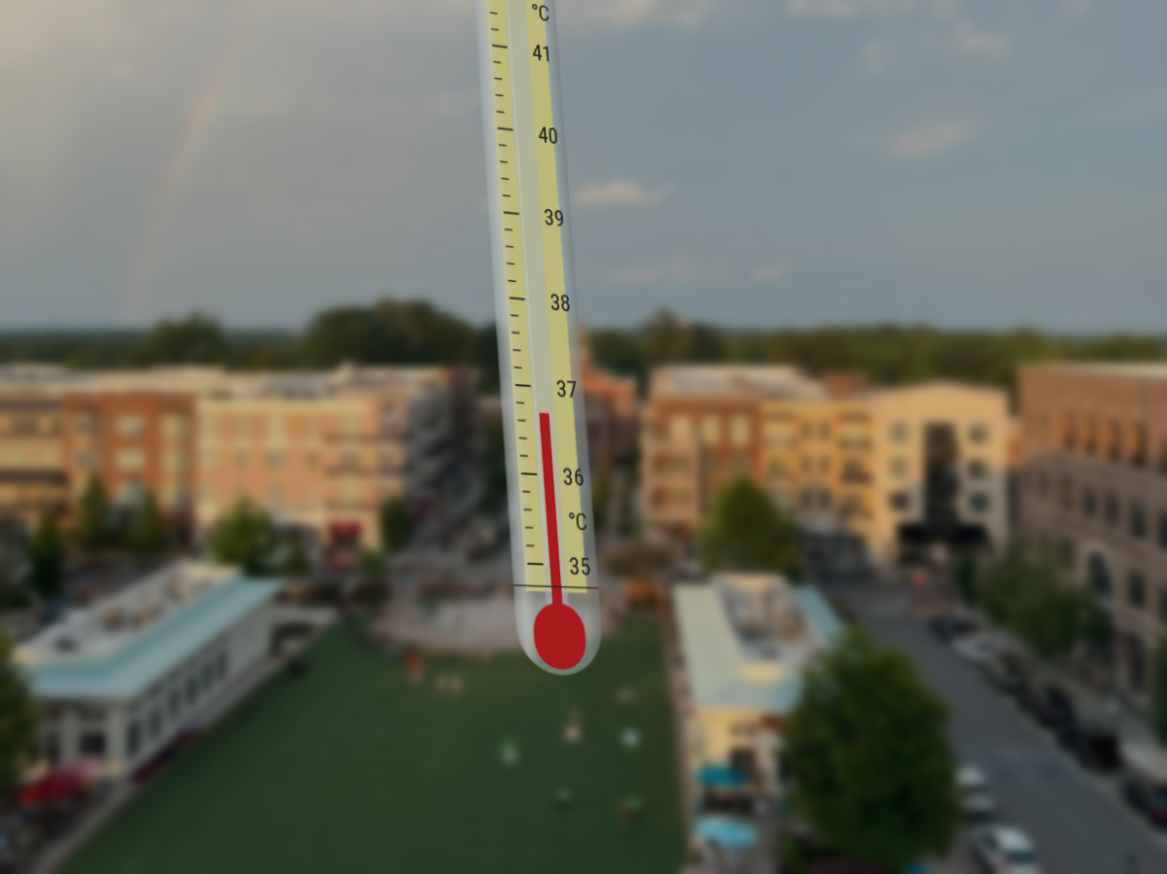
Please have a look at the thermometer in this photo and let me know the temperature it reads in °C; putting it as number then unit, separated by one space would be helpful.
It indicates 36.7 °C
